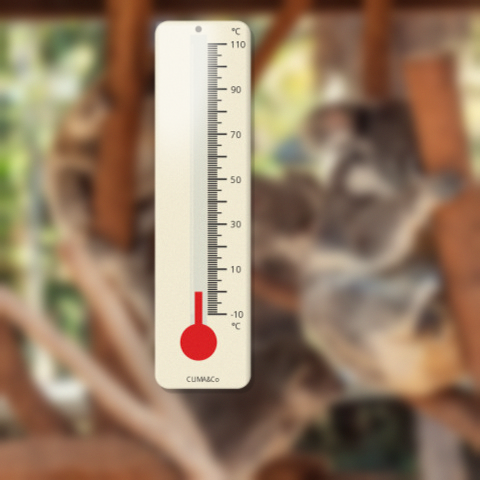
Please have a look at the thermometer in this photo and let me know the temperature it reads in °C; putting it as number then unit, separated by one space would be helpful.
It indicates 0 °C
